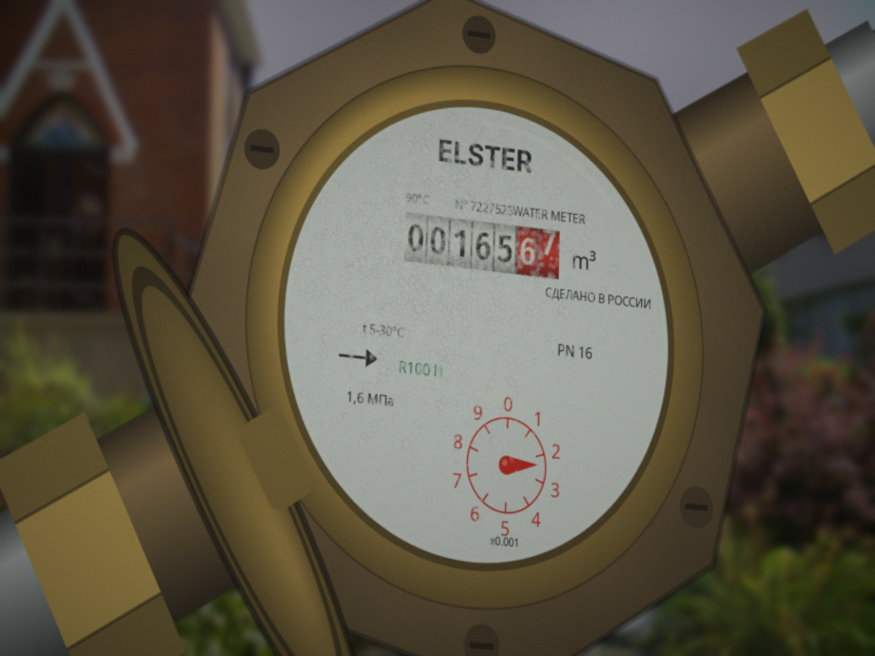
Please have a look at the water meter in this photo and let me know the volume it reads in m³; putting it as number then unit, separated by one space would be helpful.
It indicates 165.672 m³
